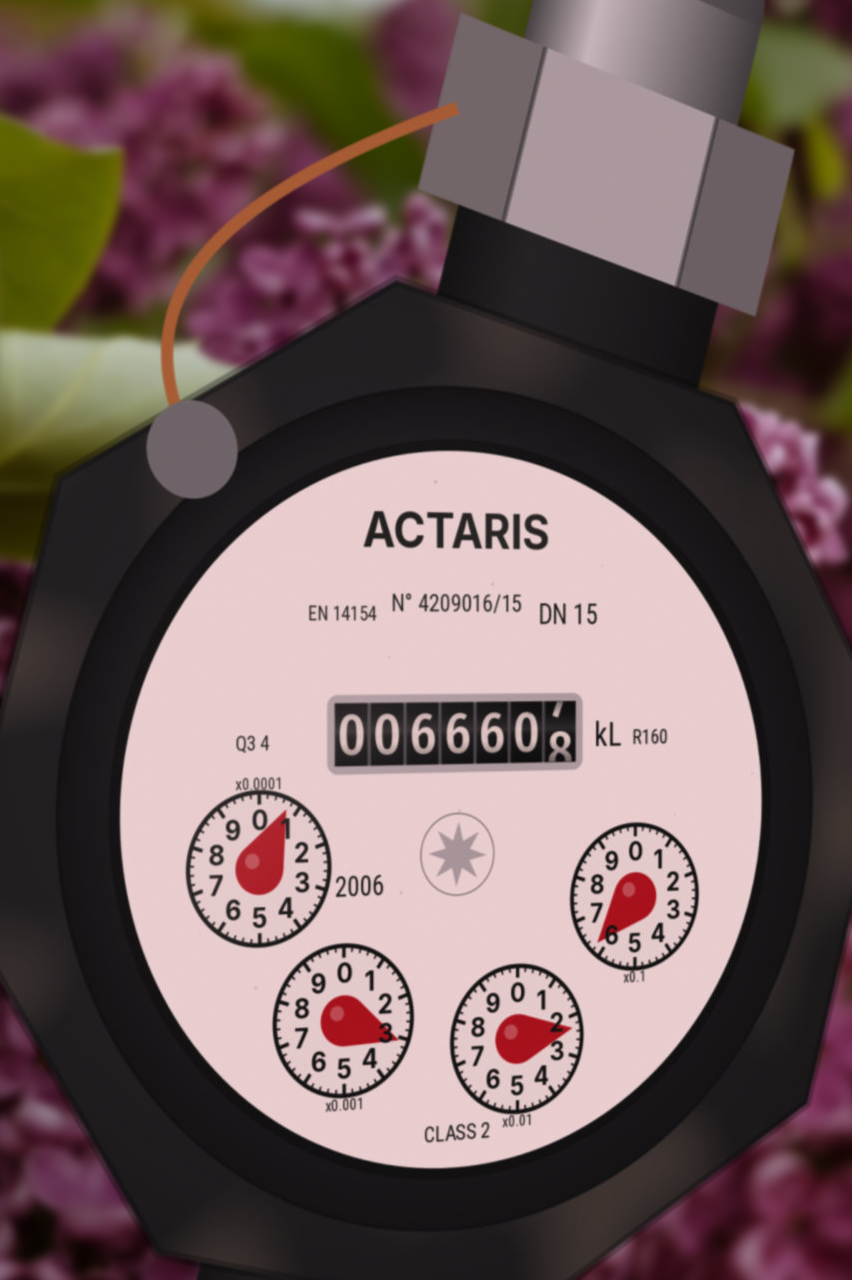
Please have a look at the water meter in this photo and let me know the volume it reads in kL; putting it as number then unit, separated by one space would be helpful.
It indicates 66607.6230 kL
